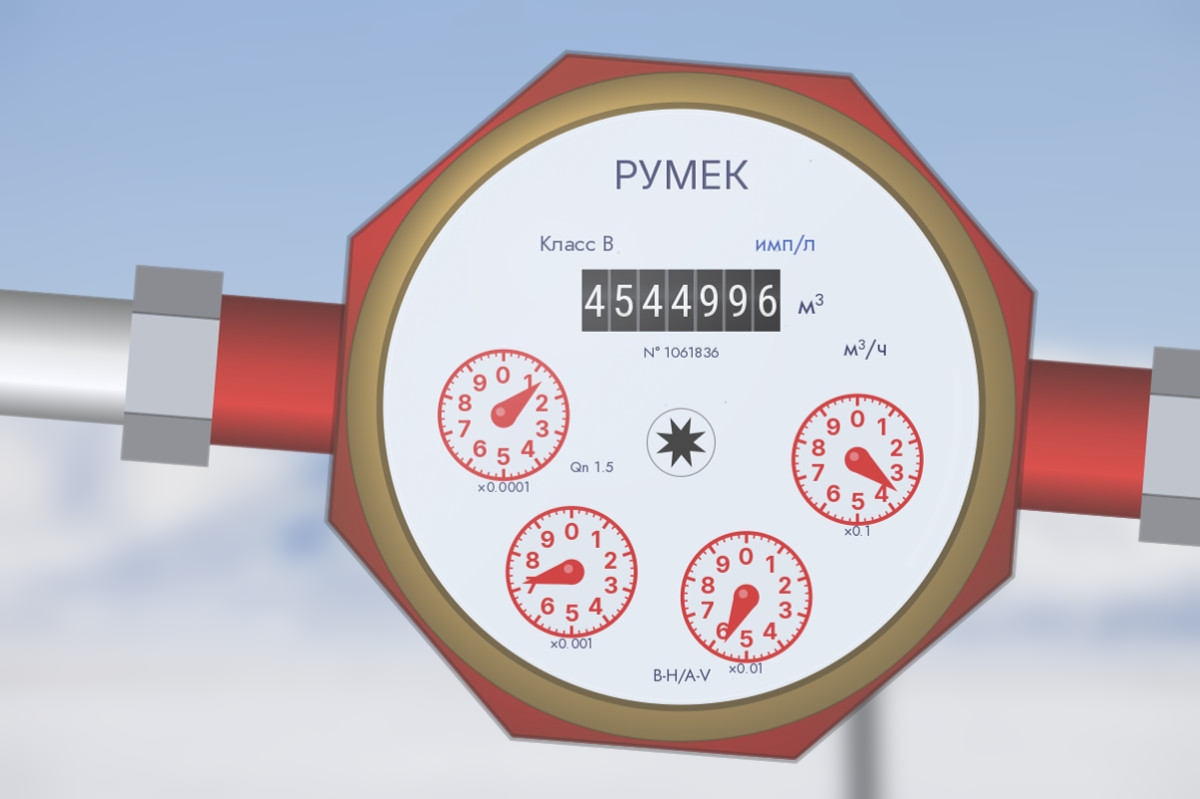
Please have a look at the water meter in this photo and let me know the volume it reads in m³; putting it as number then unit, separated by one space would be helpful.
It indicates 4544996.3571 m³
